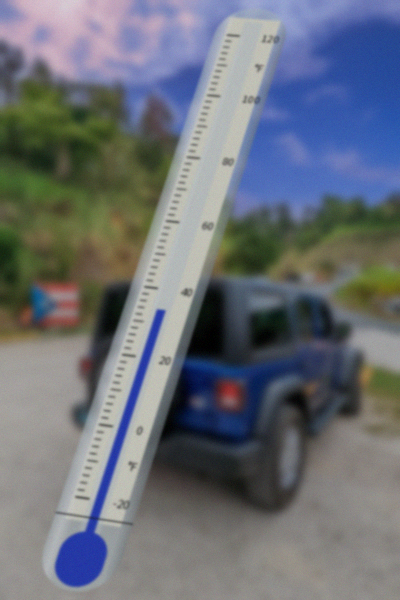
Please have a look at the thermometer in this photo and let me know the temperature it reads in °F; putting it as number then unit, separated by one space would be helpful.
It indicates 34 °F
